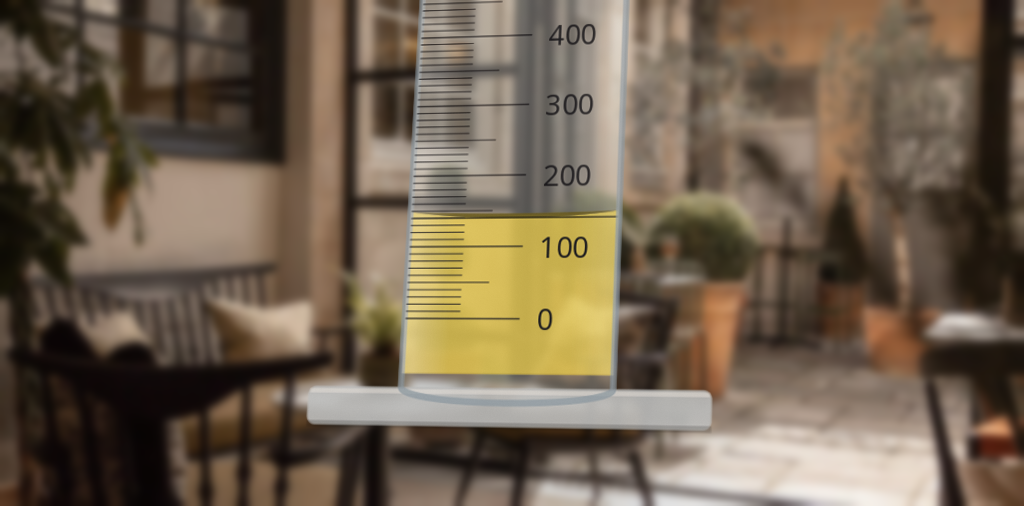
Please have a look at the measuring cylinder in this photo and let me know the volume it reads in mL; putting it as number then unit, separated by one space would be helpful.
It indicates 140 mL
